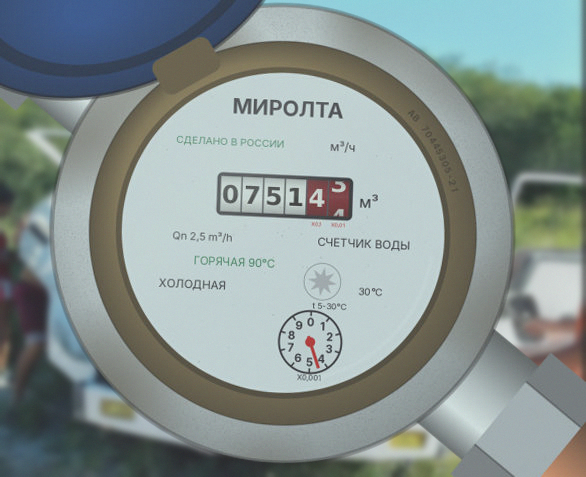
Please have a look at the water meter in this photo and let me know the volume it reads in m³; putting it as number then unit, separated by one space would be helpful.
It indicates 751.434 m³
